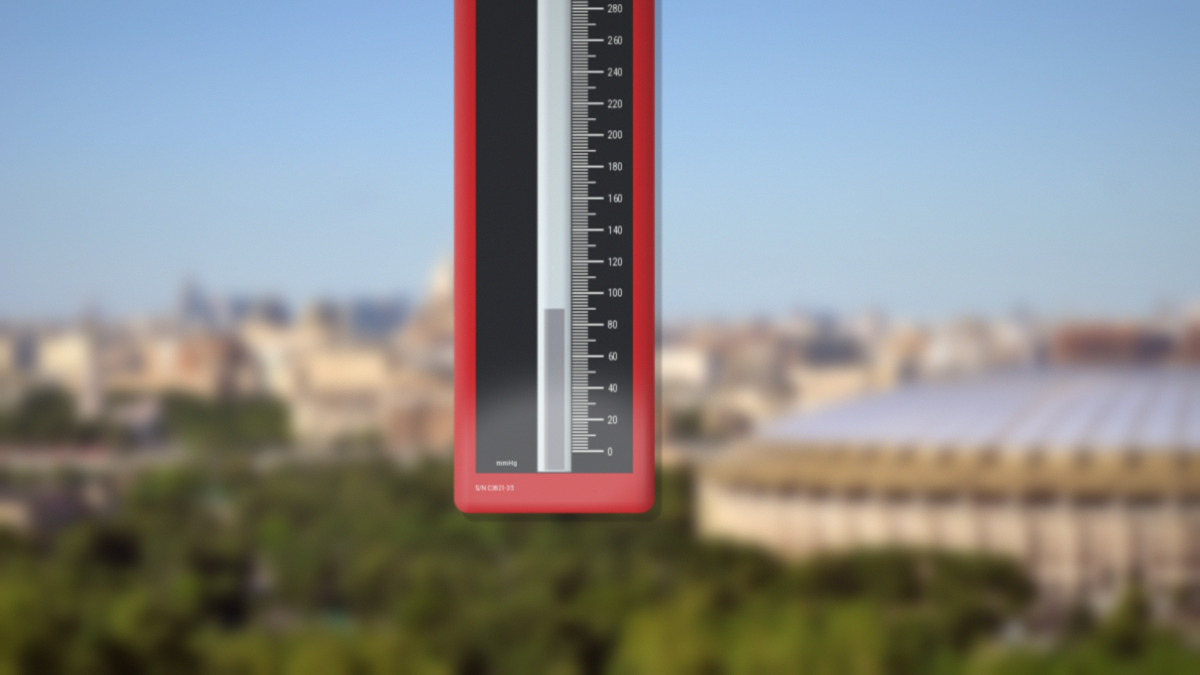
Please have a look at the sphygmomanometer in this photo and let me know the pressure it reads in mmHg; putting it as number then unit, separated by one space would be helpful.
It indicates 90 mmHg
